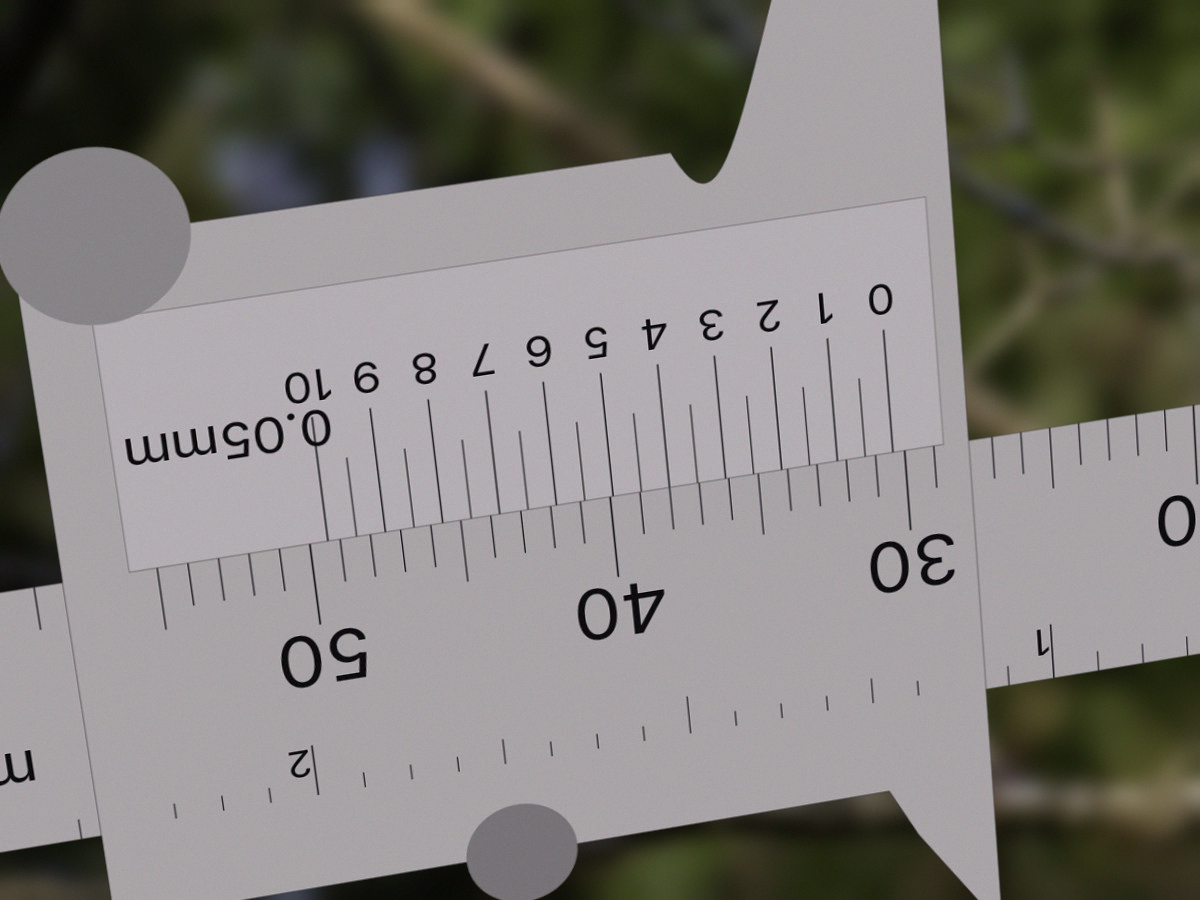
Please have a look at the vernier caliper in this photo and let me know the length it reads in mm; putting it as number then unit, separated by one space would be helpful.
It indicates 30.40 mm
